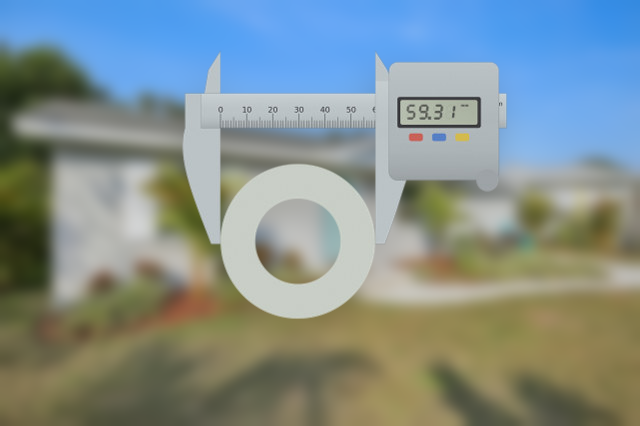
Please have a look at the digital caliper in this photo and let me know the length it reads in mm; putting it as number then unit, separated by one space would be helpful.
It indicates 59.31 mm
